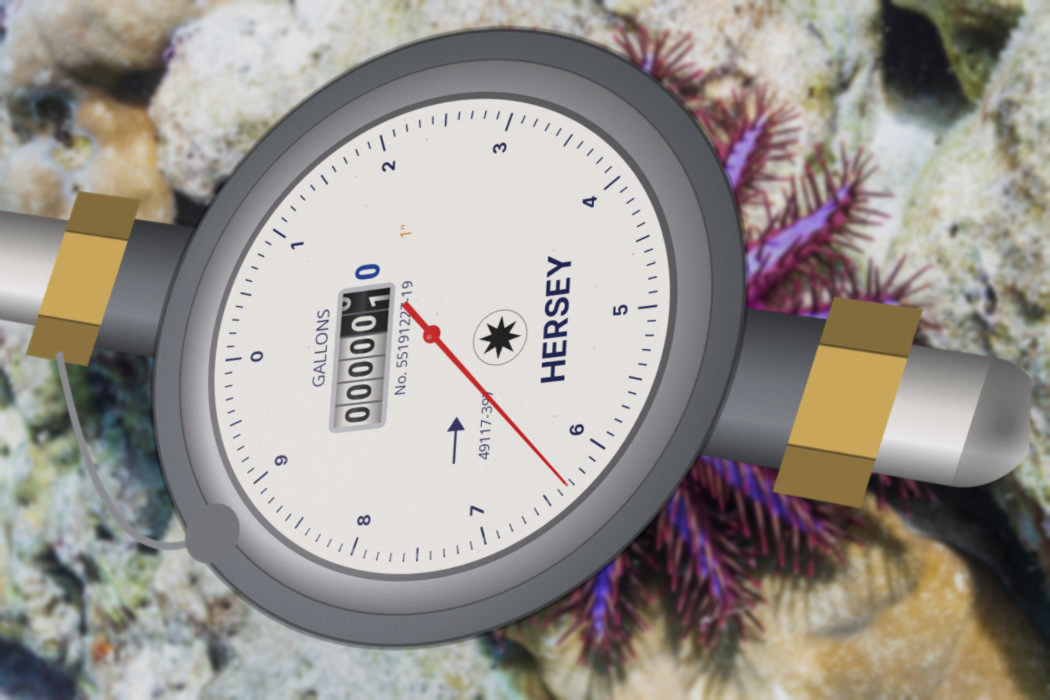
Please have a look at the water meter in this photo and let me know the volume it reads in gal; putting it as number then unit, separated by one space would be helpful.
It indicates 6.3 gal
